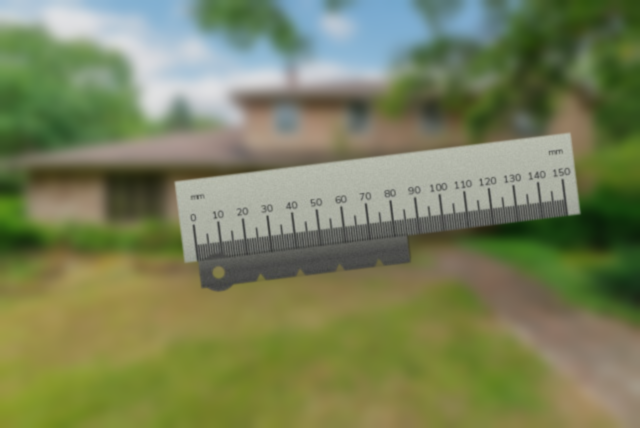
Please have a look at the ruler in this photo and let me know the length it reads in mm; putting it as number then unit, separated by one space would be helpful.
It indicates 85 mm
